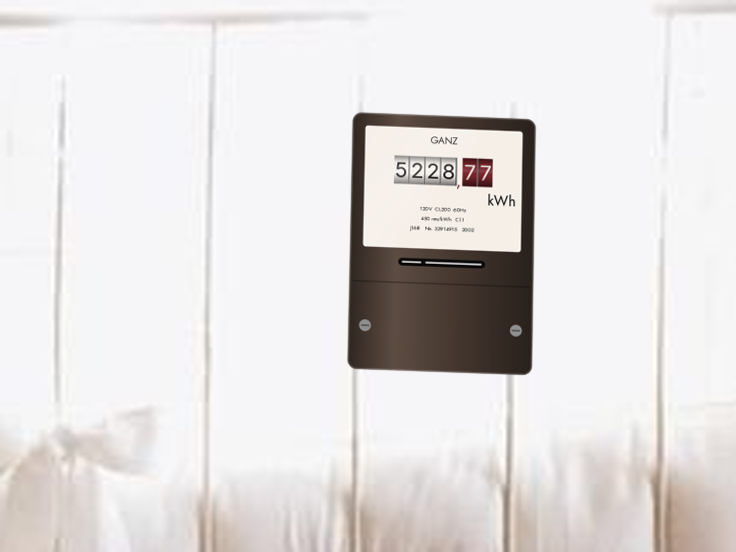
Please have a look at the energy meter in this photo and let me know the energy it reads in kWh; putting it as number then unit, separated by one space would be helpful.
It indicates 5228.77 kWh
